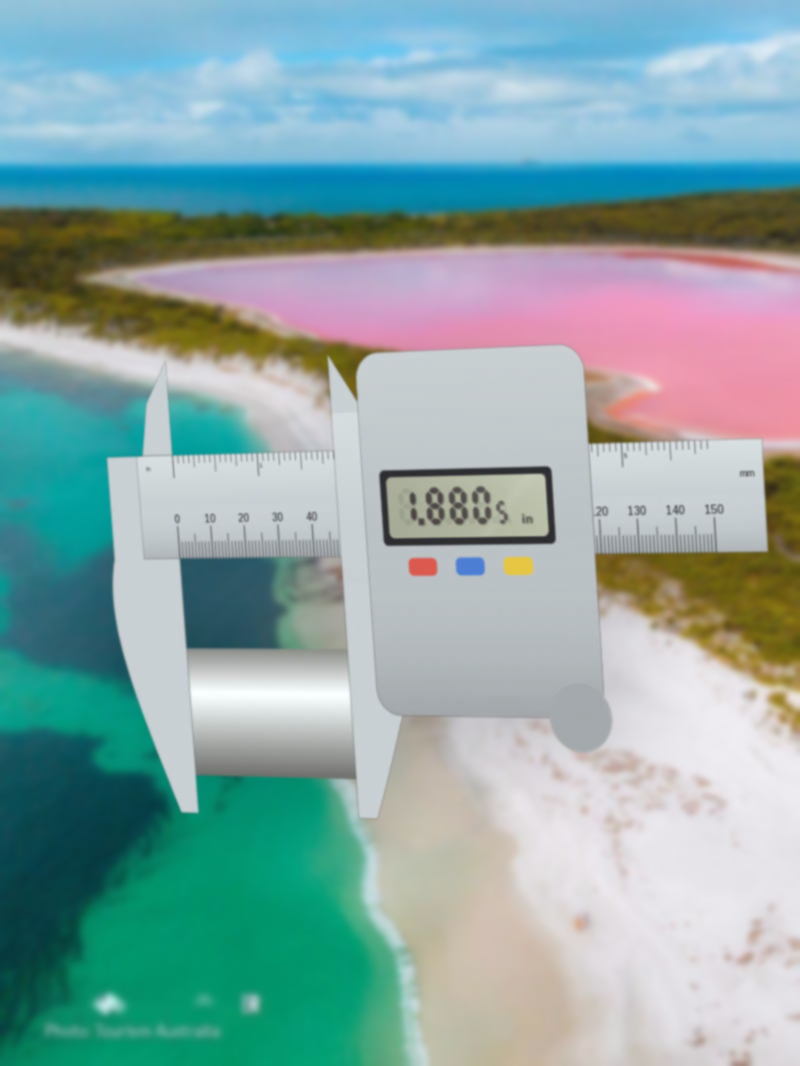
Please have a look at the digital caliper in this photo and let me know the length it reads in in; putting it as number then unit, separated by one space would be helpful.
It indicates 1.8805 in
